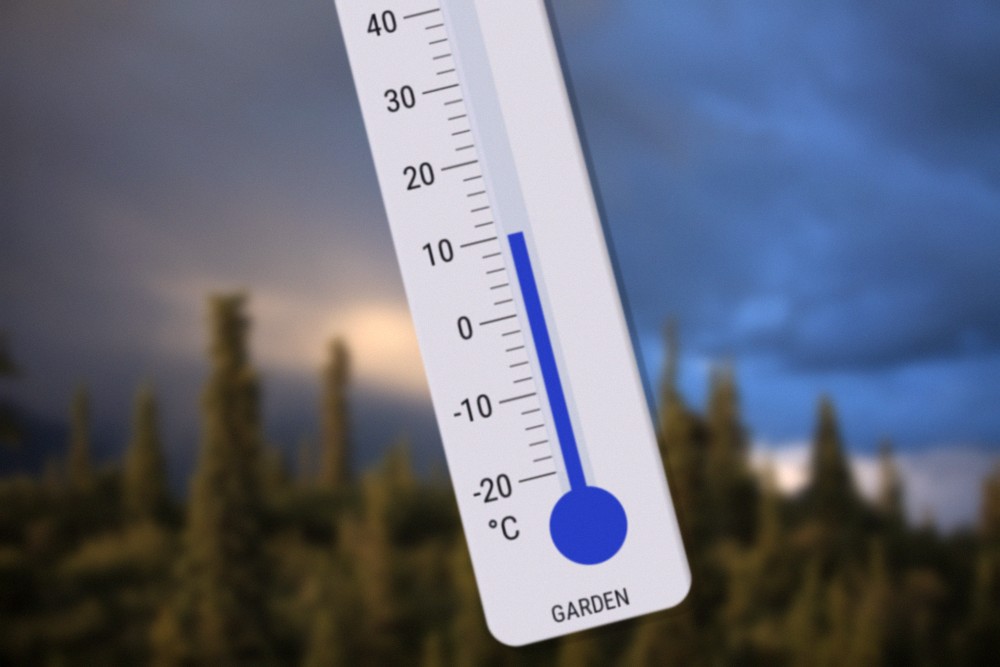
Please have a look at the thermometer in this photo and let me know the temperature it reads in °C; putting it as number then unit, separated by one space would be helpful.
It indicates 10 °C
